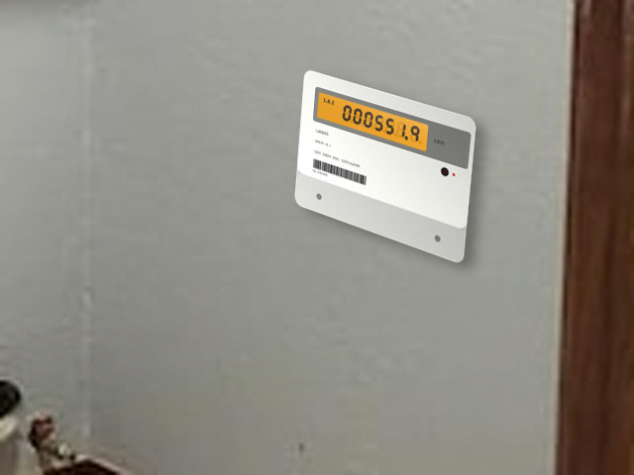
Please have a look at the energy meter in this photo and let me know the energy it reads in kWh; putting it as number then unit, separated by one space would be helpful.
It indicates 551.9 kWh
